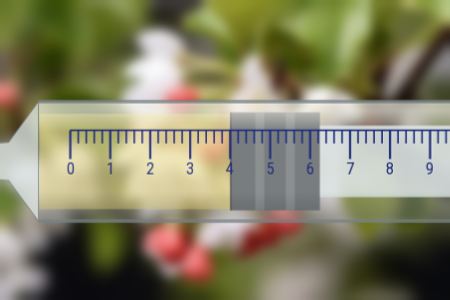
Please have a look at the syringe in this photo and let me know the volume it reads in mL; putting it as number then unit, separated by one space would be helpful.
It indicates 4 mL
